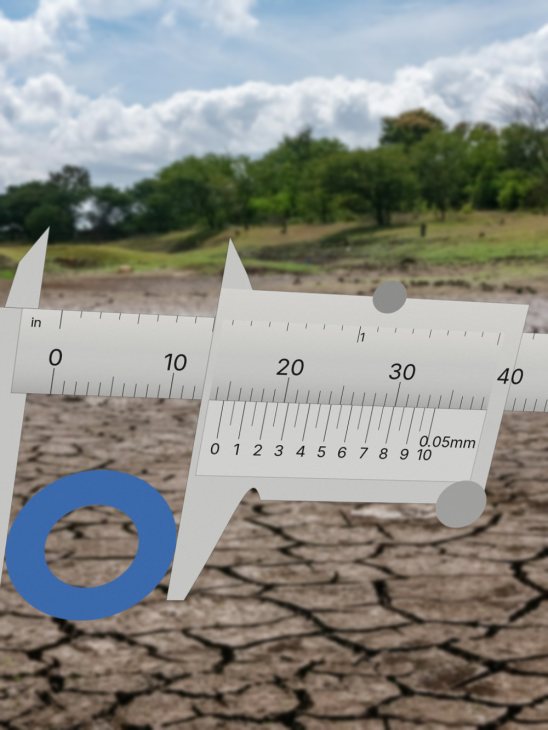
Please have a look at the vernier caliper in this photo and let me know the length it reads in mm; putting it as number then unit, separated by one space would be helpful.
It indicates 14.7 mm
